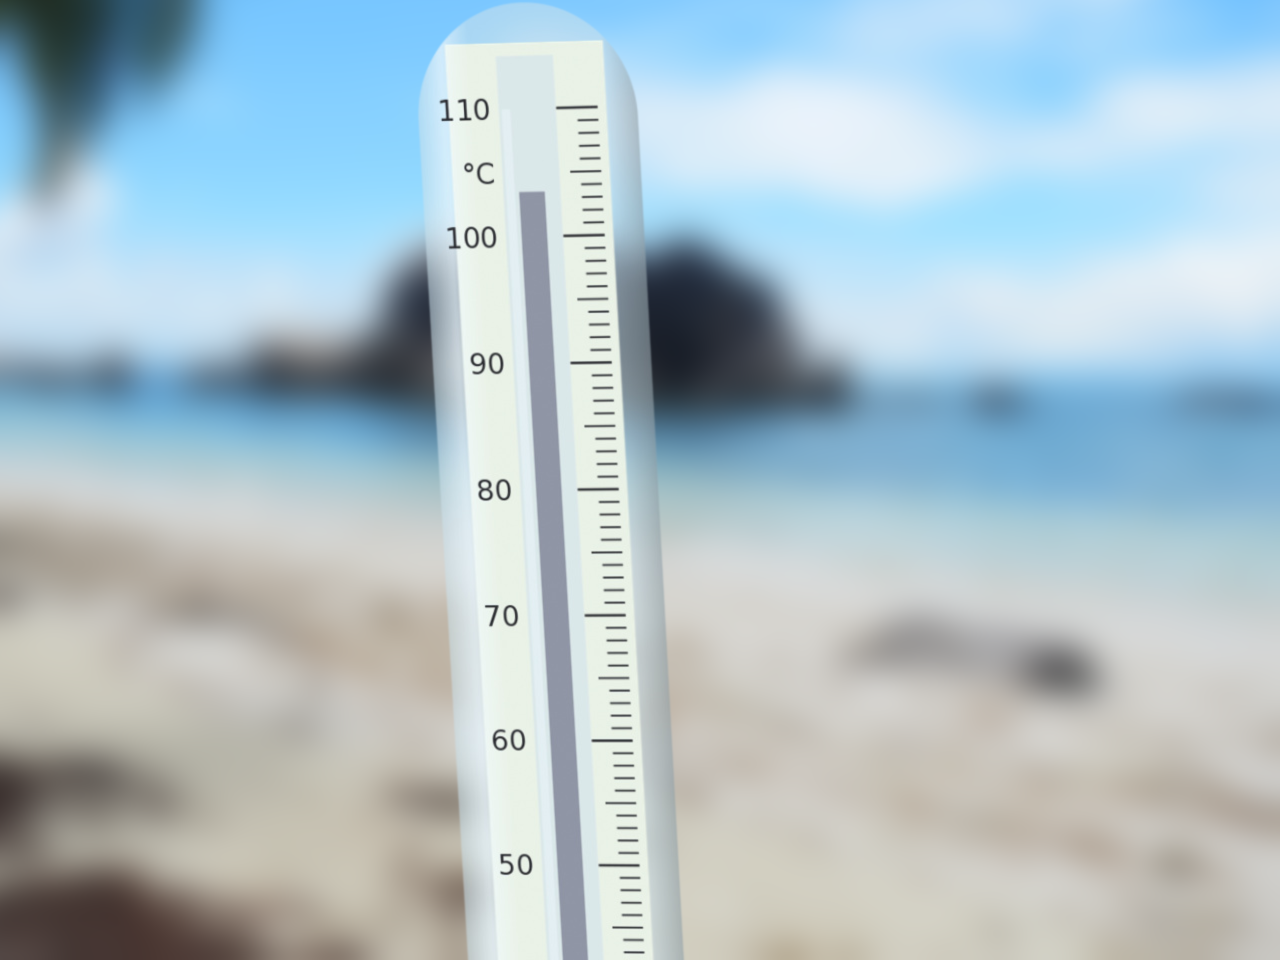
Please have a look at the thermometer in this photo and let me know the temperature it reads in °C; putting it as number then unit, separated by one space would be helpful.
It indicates 103.5 °C
